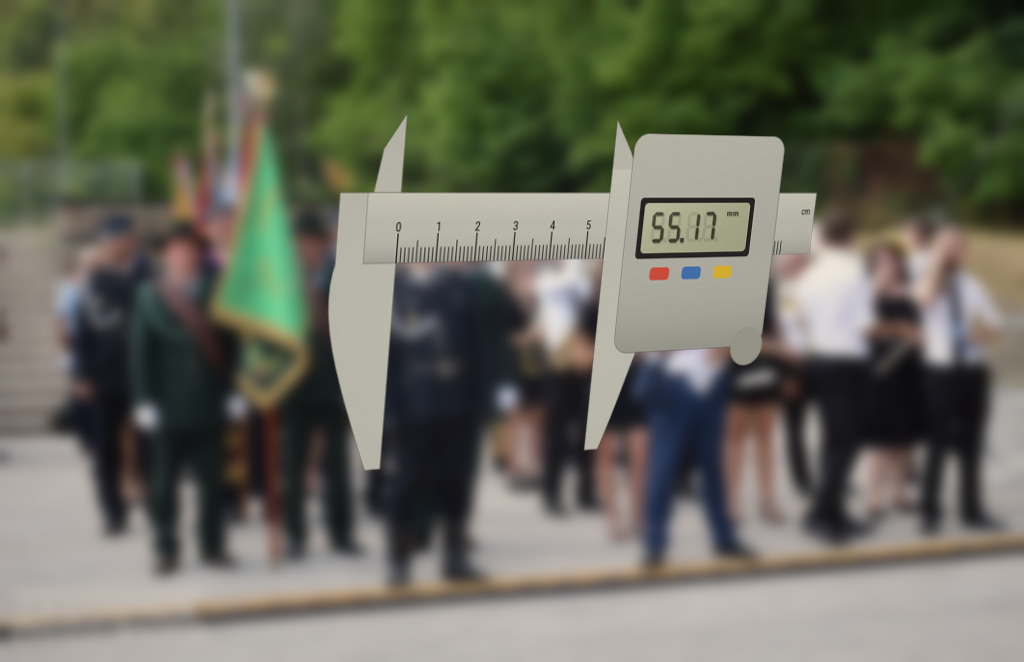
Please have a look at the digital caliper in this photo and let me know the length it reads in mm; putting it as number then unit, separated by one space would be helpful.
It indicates 55.17 mm
